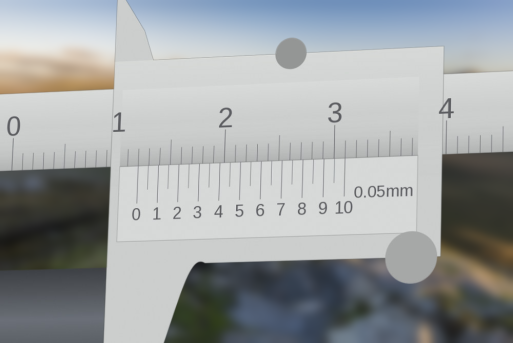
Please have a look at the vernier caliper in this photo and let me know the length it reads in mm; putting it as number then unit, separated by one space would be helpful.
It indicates 12.0 mm
